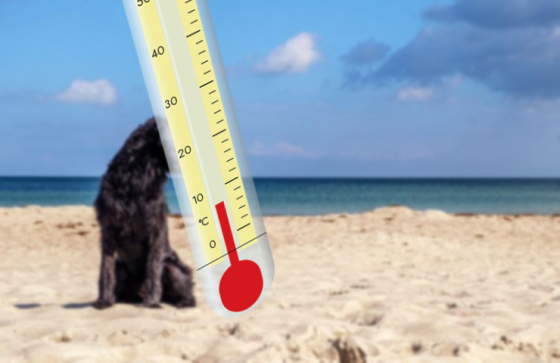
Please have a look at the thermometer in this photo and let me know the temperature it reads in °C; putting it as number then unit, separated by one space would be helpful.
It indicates 7 °C
